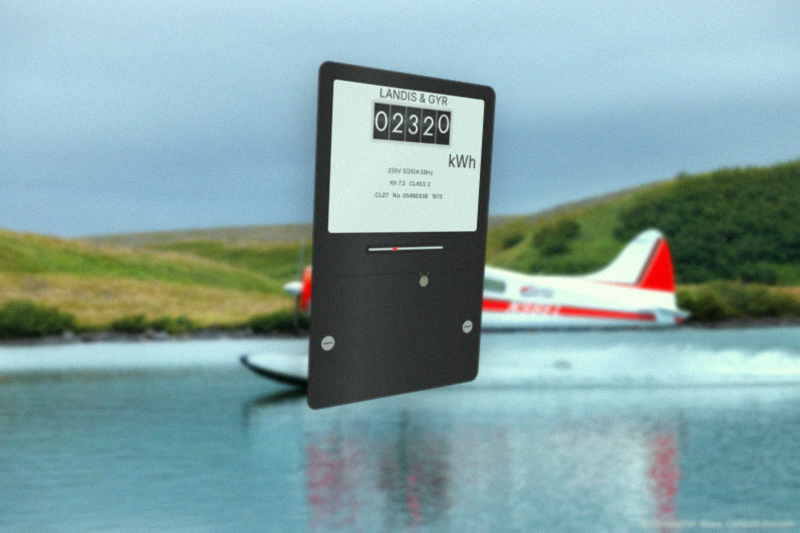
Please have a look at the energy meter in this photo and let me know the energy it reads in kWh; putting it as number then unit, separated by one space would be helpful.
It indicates 2320 kWh
